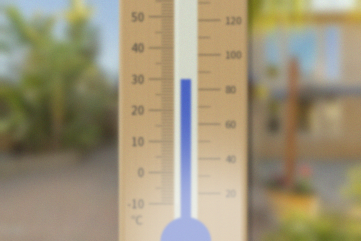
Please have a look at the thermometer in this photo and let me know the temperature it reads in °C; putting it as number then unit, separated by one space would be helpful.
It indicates 30 °C
